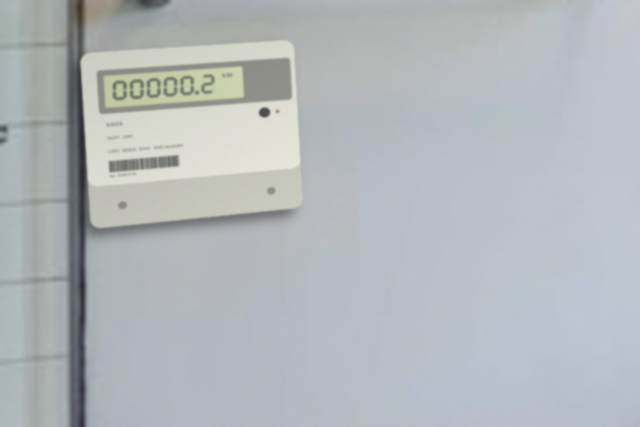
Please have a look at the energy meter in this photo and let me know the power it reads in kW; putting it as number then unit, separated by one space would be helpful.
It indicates 0.2 kW
